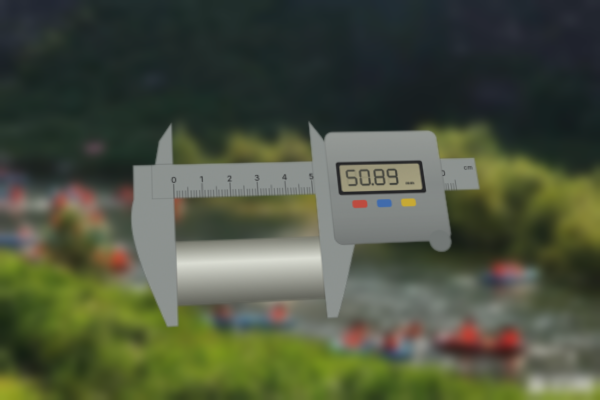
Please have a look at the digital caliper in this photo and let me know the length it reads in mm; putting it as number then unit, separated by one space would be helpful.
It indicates 50.89 mm
